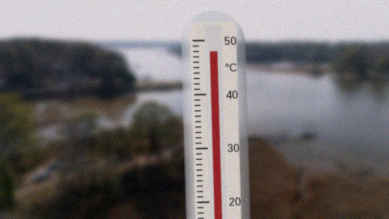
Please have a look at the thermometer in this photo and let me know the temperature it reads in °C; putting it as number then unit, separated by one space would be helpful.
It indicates 48 °C
